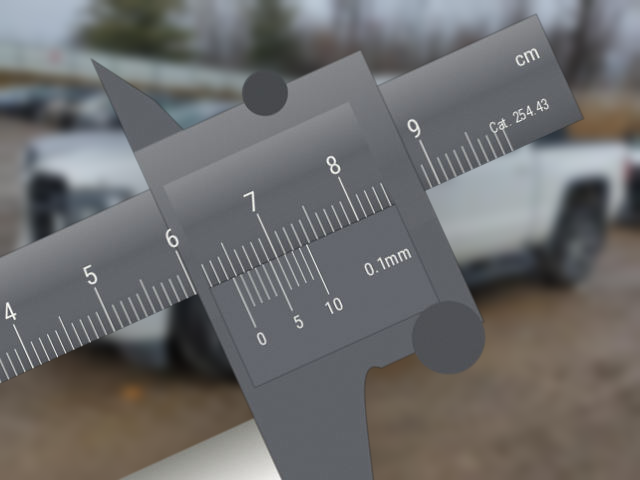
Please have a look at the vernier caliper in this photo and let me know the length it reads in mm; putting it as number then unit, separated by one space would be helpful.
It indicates 64.6 mm
